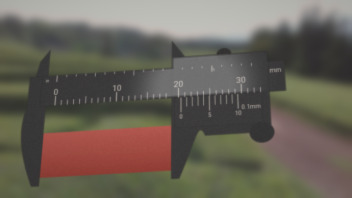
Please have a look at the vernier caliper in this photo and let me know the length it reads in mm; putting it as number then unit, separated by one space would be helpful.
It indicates 20.4 mm
